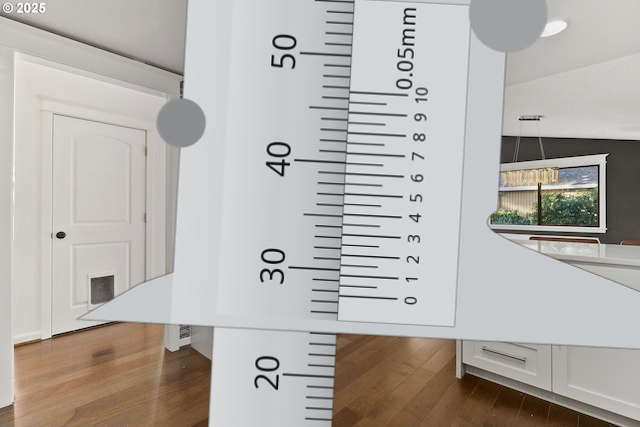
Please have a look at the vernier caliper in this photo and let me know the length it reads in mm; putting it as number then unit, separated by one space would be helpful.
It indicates 27.6 mm
